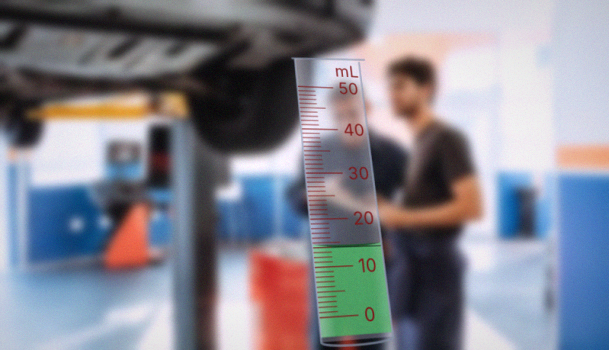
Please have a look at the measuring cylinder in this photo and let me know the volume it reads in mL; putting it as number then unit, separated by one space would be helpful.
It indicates 14 mL
